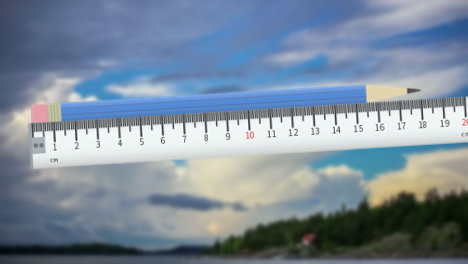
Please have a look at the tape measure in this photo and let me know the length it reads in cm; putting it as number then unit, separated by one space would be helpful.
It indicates 18 cm
